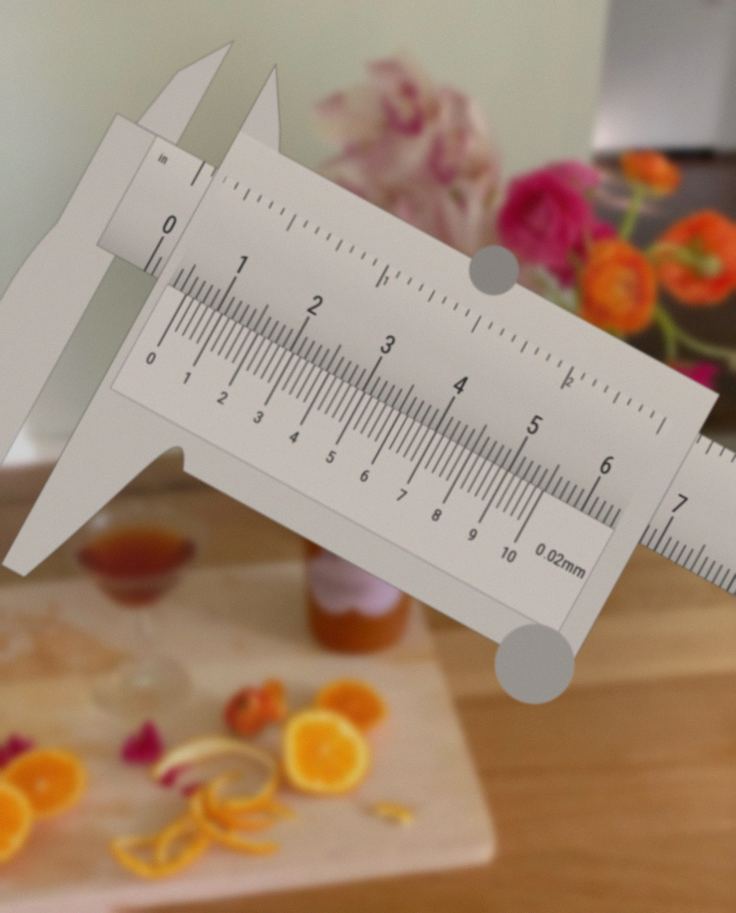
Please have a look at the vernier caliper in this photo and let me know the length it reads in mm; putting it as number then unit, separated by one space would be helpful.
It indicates 5.8 mm
